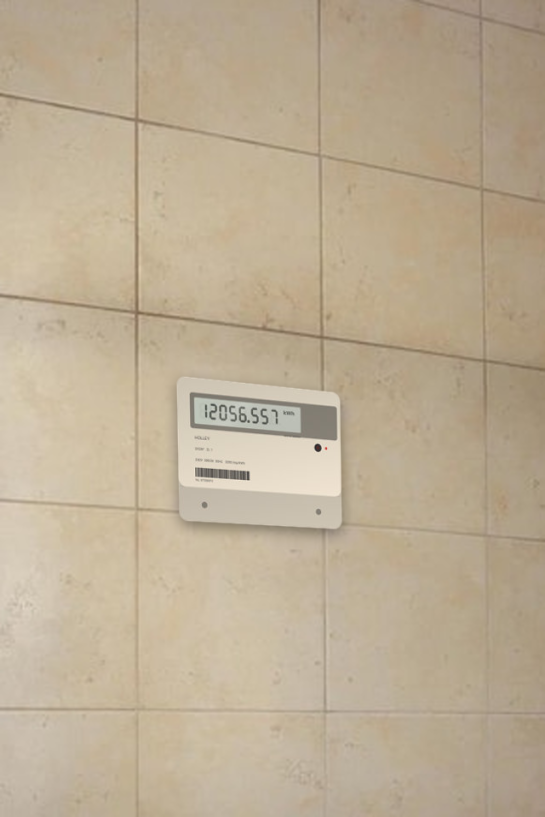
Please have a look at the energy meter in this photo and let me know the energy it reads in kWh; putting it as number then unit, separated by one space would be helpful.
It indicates 12056.557 kWh
